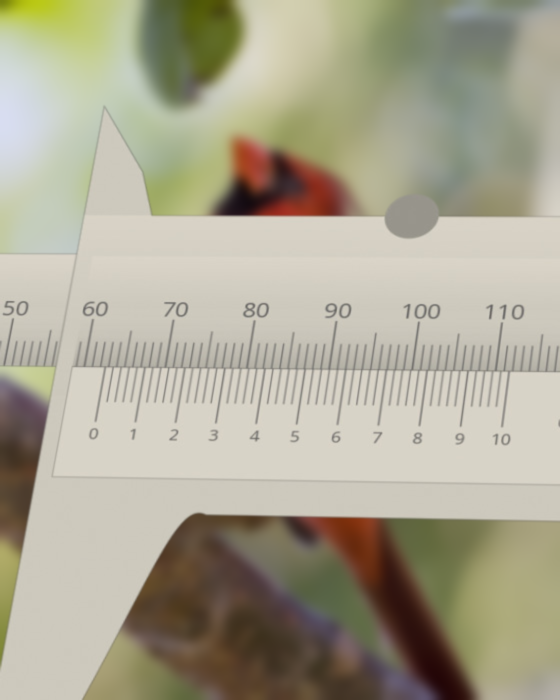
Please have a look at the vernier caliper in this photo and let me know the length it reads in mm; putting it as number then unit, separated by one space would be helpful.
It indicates 62.6 mm
